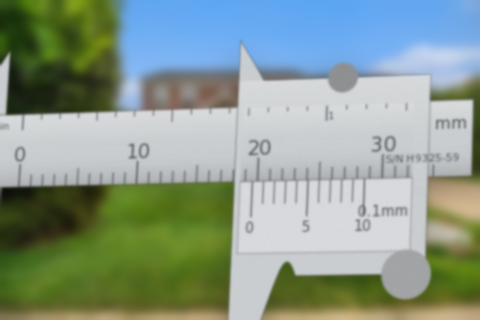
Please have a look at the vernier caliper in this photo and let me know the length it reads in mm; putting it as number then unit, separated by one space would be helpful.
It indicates 19.6 mm
